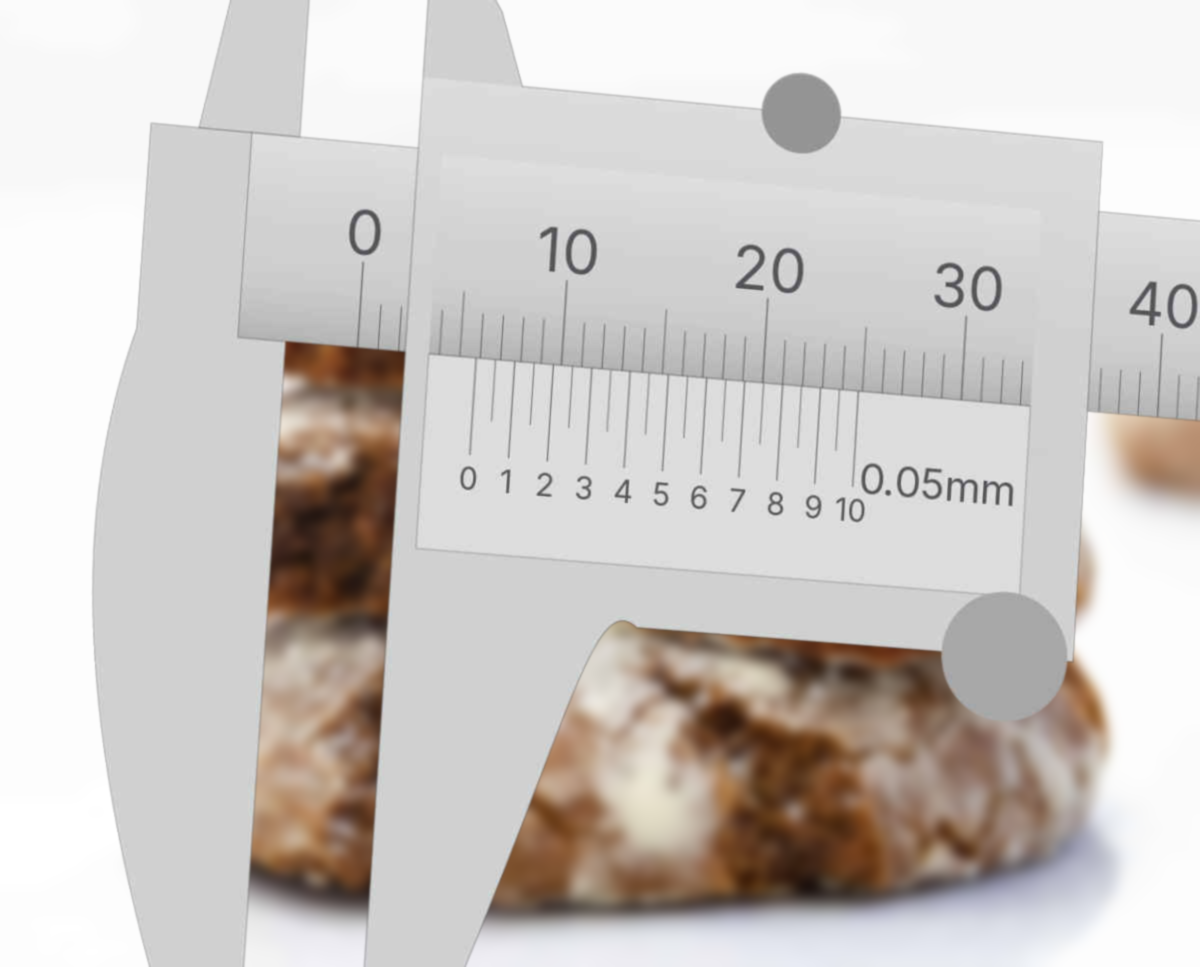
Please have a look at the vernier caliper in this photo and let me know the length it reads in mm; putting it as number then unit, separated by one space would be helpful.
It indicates 5.8 mm
